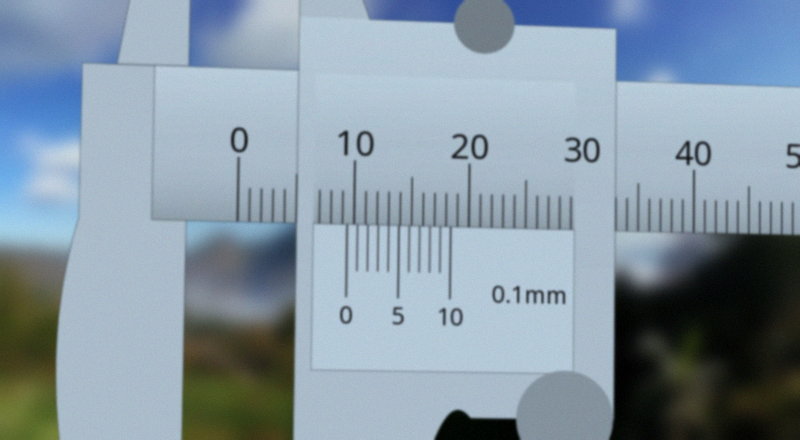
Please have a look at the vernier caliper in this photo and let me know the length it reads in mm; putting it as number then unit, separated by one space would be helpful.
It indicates 9.4 mm
